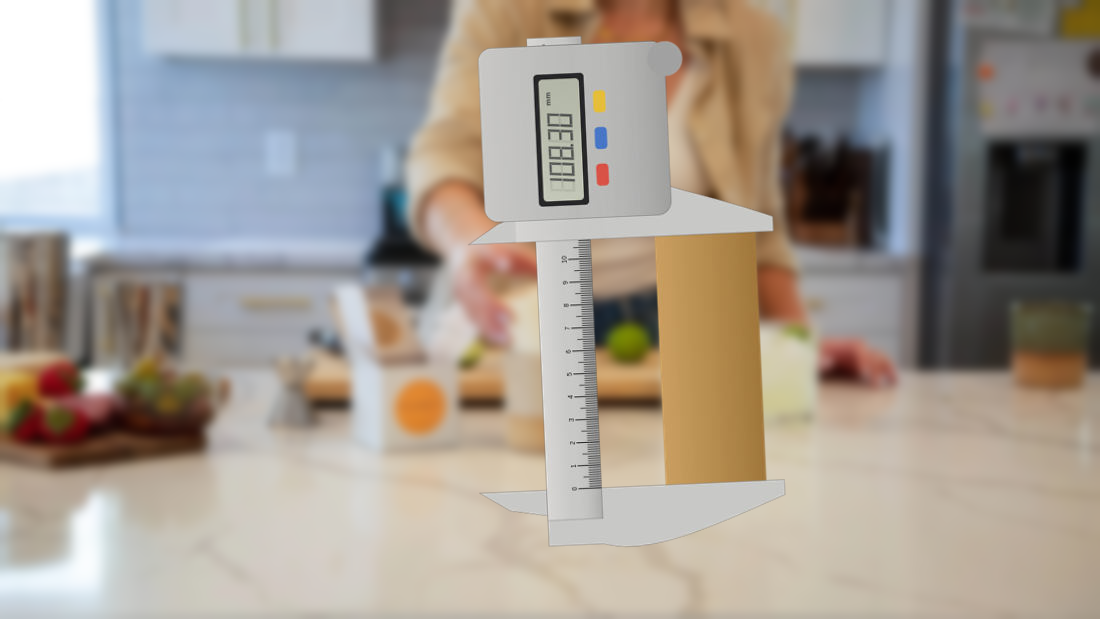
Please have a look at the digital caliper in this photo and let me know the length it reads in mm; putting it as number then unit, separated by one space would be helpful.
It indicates 108.30 mm
